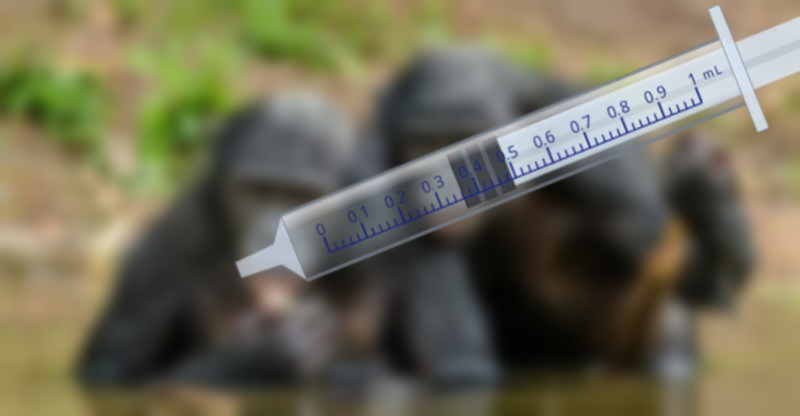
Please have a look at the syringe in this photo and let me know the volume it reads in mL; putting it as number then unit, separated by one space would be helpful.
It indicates 0.36 mL
